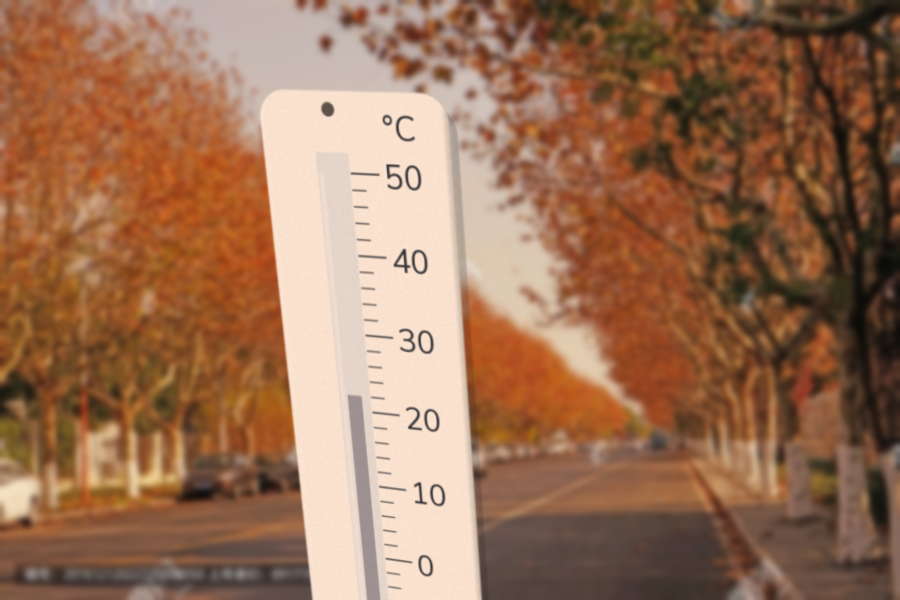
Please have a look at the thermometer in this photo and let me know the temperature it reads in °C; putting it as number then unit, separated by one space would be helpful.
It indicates 22 °C
